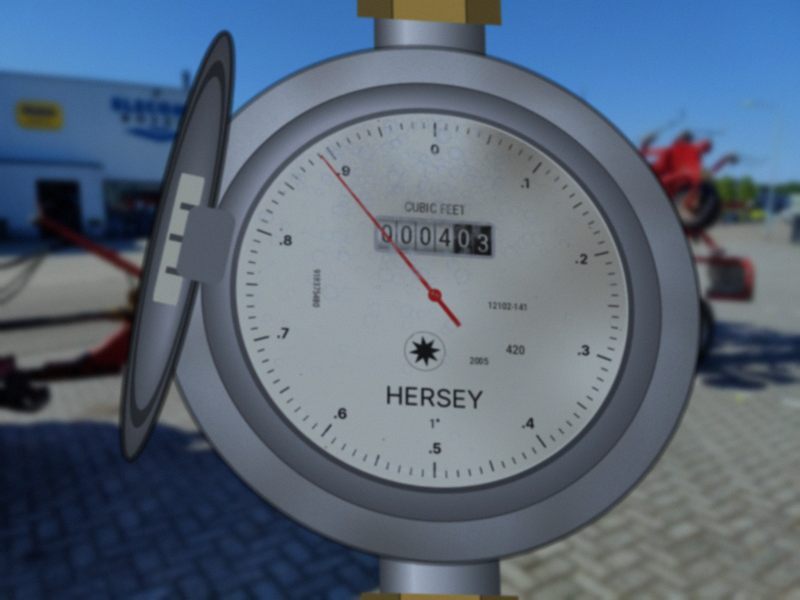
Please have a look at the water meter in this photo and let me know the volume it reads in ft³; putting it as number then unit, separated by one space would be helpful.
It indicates 402.89 ft³
